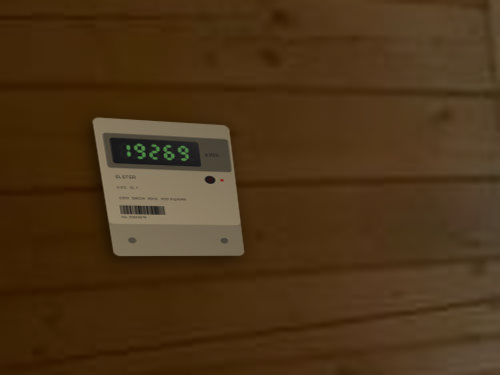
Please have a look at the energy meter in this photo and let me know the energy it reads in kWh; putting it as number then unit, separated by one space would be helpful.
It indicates 19269 kWh
